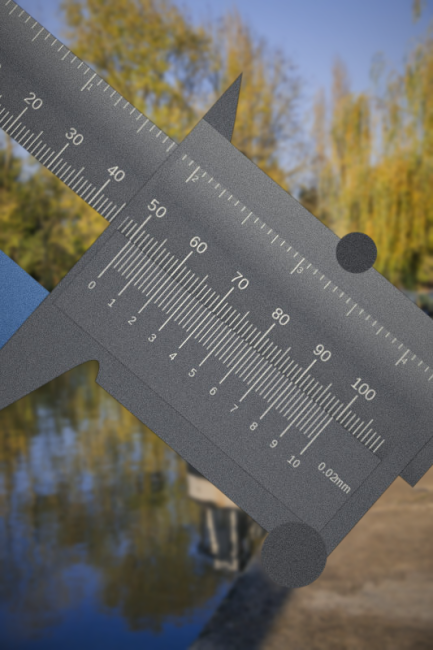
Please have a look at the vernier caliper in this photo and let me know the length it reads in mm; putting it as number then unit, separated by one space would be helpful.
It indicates 50.2 mm
